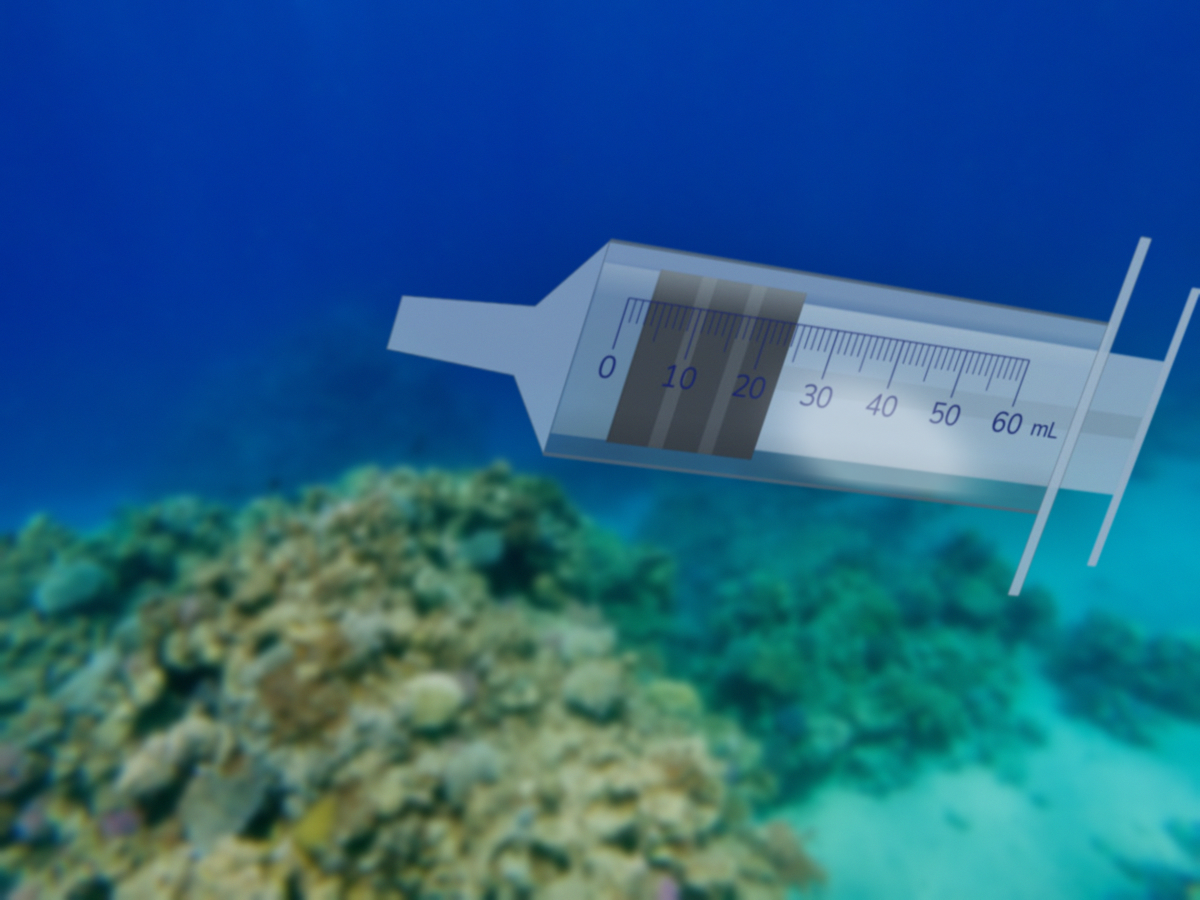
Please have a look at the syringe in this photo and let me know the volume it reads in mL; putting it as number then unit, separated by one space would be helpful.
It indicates 3 mL
